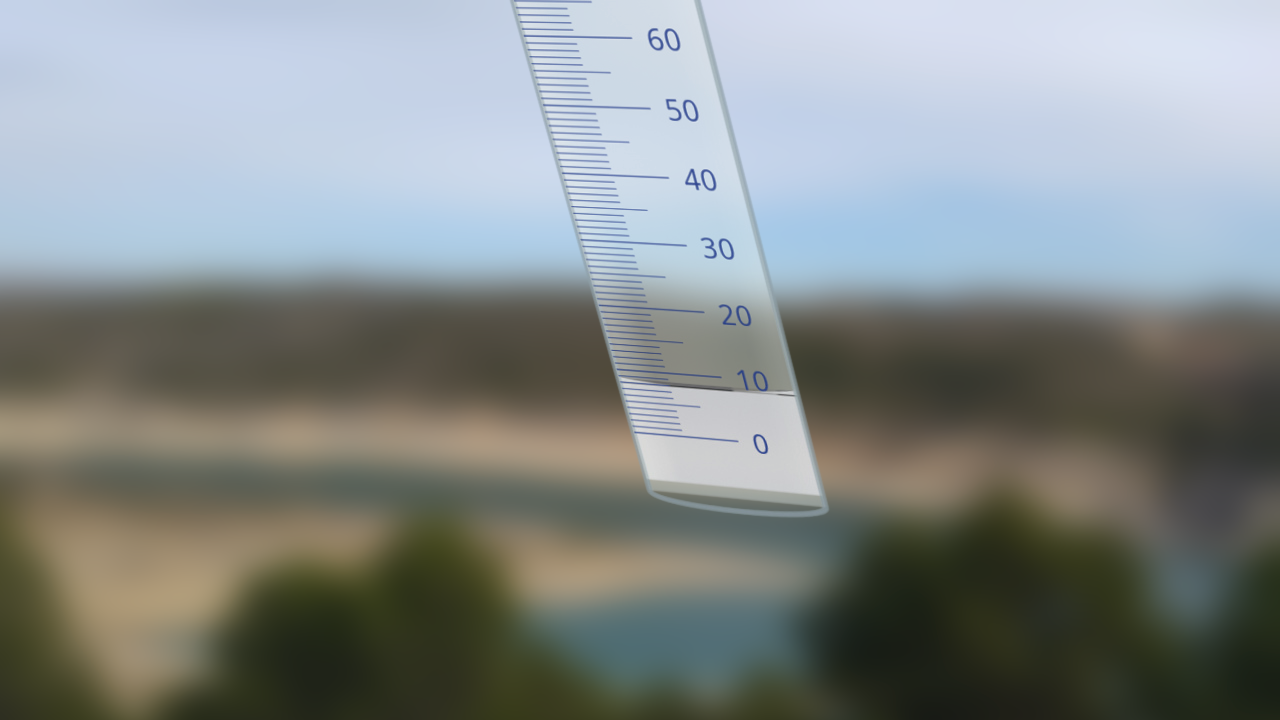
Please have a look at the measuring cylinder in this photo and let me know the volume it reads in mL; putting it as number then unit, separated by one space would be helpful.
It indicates 8 mL
